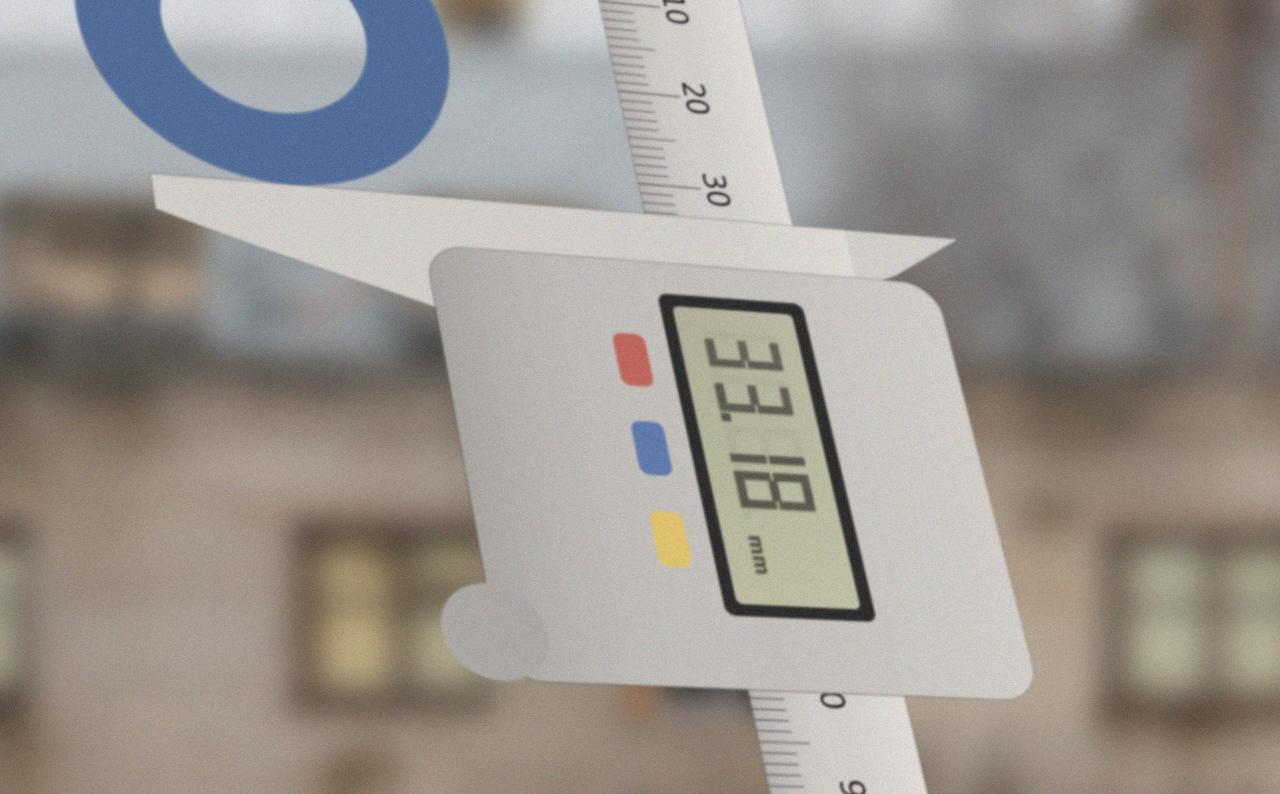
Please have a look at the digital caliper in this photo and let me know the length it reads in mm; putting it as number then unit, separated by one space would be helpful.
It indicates 33.18 mm
